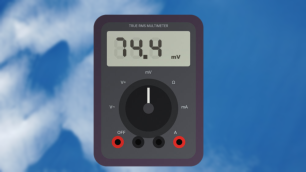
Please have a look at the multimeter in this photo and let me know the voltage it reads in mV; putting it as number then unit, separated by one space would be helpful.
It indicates 74.4 mV
